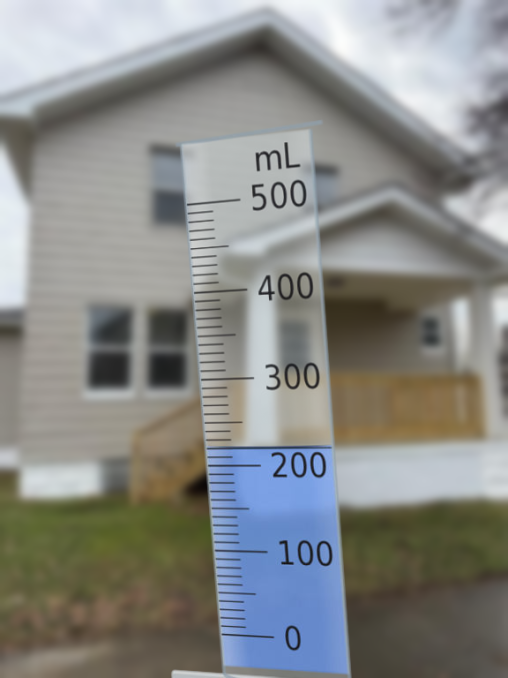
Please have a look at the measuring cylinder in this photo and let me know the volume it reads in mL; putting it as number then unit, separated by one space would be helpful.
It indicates 220 mL
